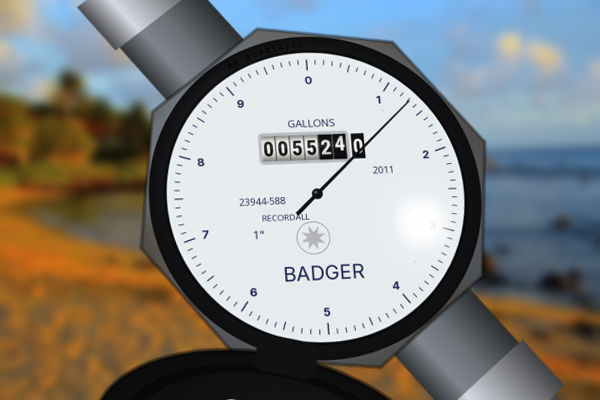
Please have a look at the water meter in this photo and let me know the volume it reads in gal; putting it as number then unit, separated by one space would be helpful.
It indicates 55241.3 gal
